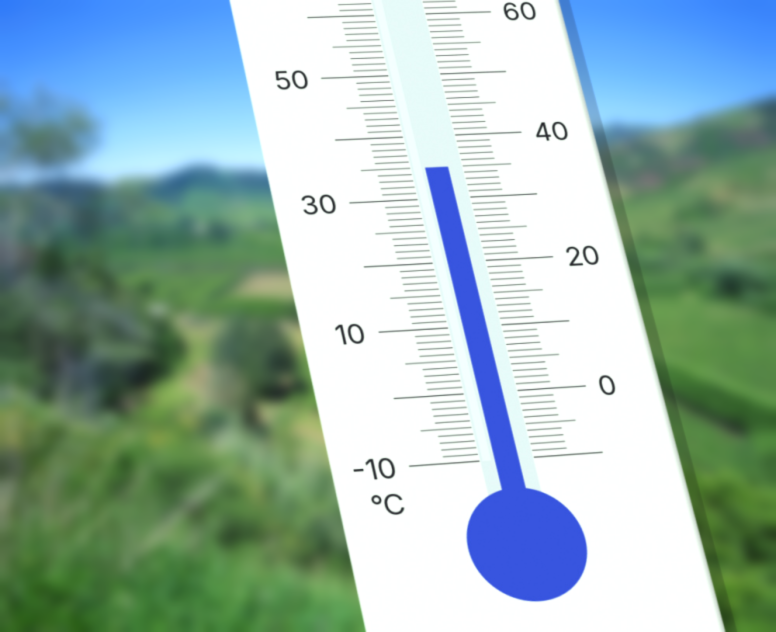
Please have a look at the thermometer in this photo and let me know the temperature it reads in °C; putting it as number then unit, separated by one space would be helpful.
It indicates 35 °C
